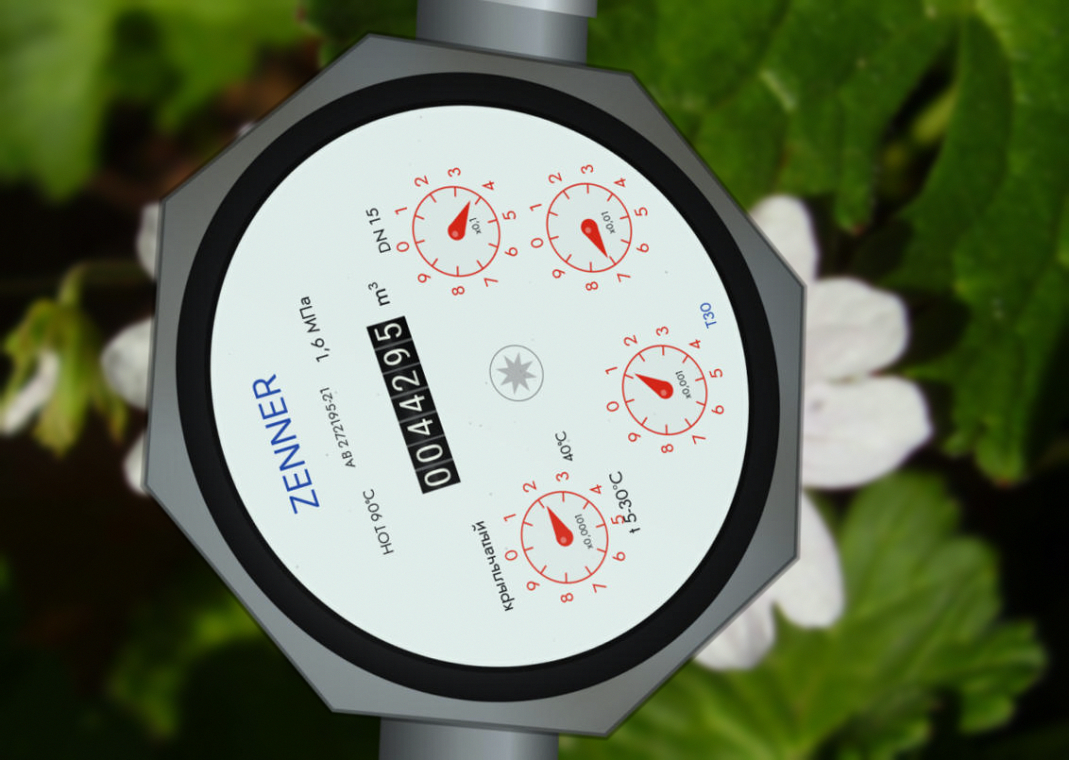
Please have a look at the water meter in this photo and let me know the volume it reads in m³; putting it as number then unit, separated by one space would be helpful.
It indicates 44295.3712 m³
